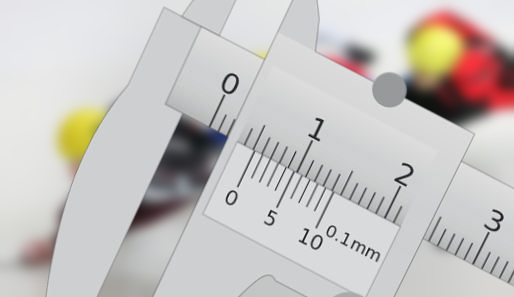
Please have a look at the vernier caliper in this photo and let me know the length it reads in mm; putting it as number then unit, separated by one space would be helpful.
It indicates 5.2 mm
